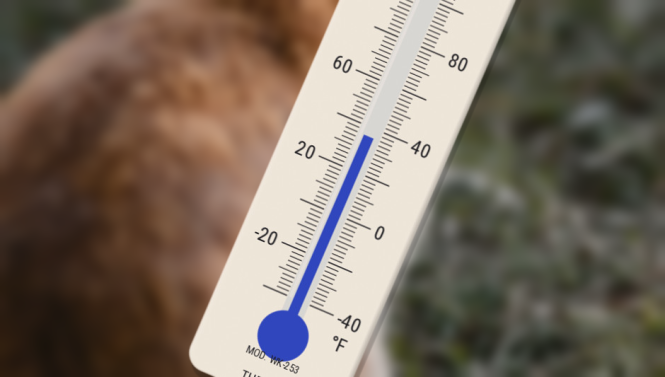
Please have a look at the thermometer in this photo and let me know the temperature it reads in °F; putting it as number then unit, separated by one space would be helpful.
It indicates 36 °F
